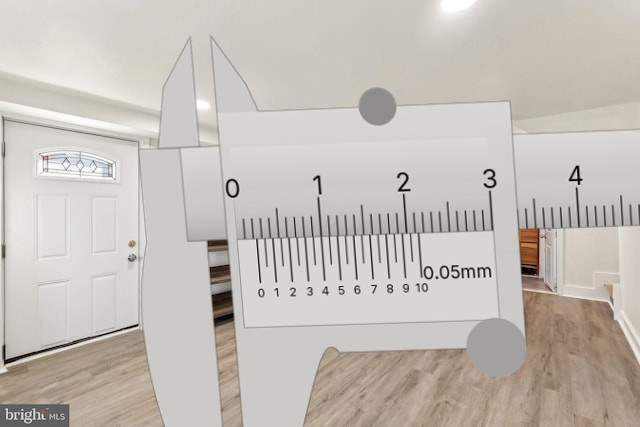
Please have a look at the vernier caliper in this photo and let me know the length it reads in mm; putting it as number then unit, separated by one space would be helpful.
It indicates 2.4 mm
